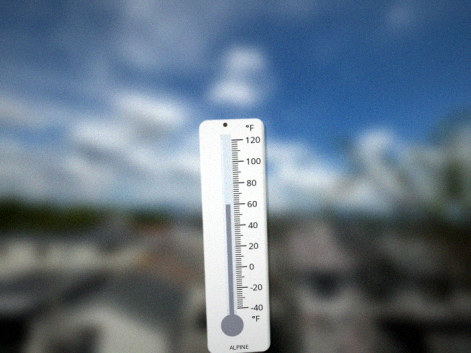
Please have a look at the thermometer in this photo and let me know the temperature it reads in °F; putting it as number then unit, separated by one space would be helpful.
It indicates 60 °F
